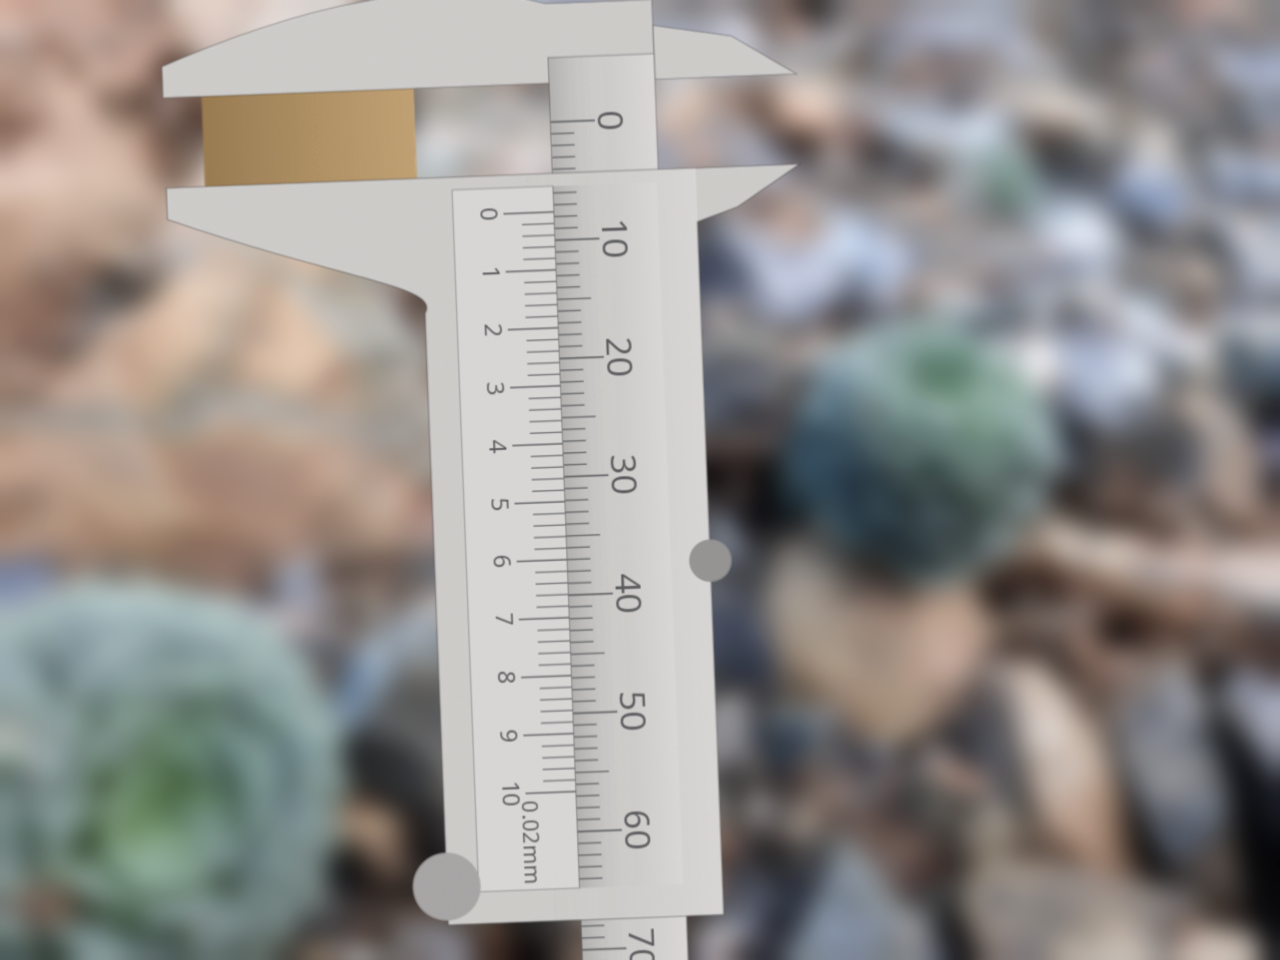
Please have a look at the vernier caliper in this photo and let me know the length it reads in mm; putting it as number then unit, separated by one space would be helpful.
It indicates 7.6 mm
